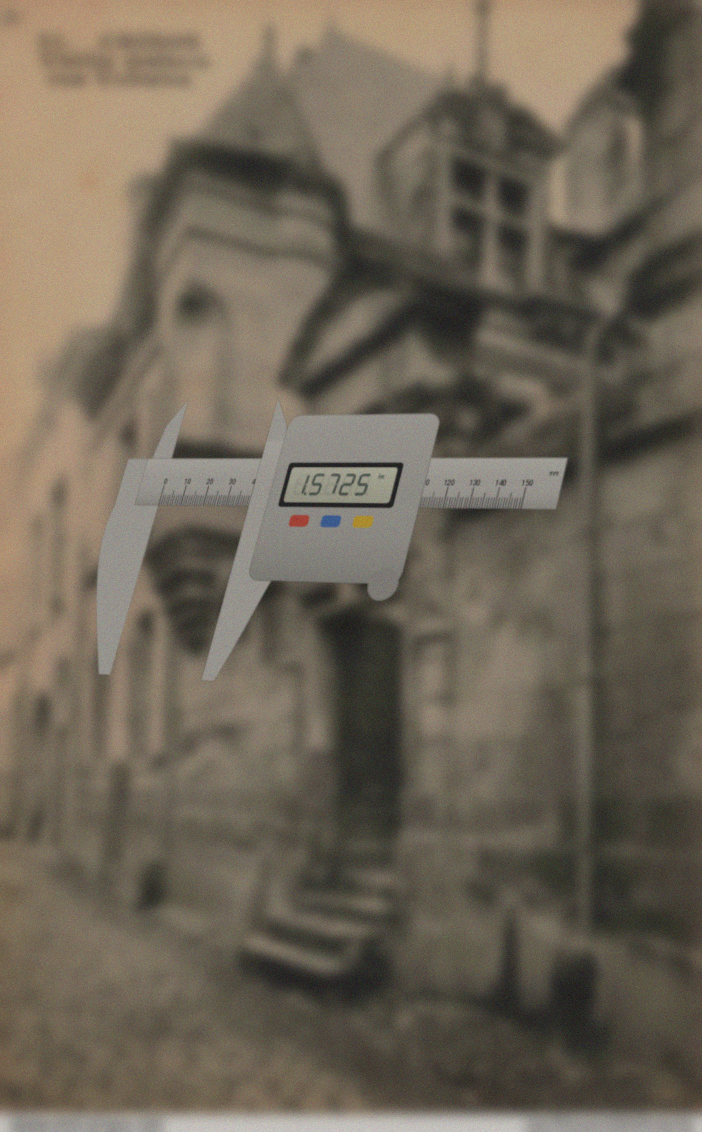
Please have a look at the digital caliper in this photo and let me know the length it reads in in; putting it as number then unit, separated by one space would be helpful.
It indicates 1.5725 in
